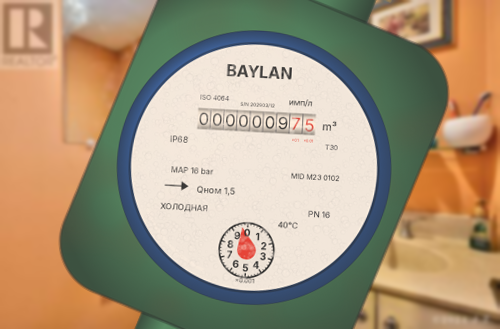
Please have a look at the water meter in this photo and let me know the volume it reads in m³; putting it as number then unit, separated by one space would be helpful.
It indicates 9.749 m³
